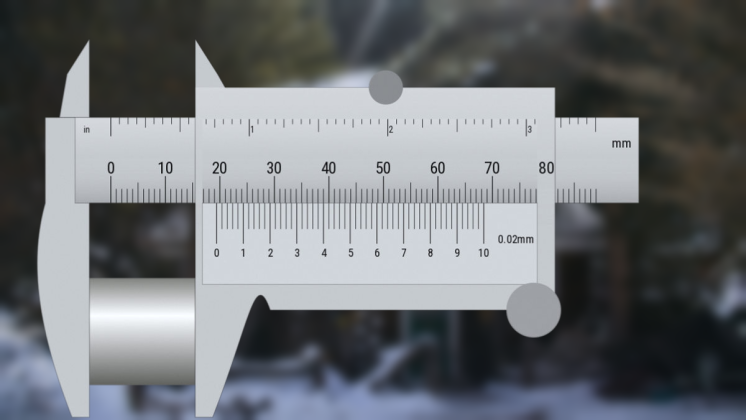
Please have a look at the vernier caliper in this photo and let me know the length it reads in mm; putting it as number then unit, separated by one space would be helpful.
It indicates 19.4 mm
